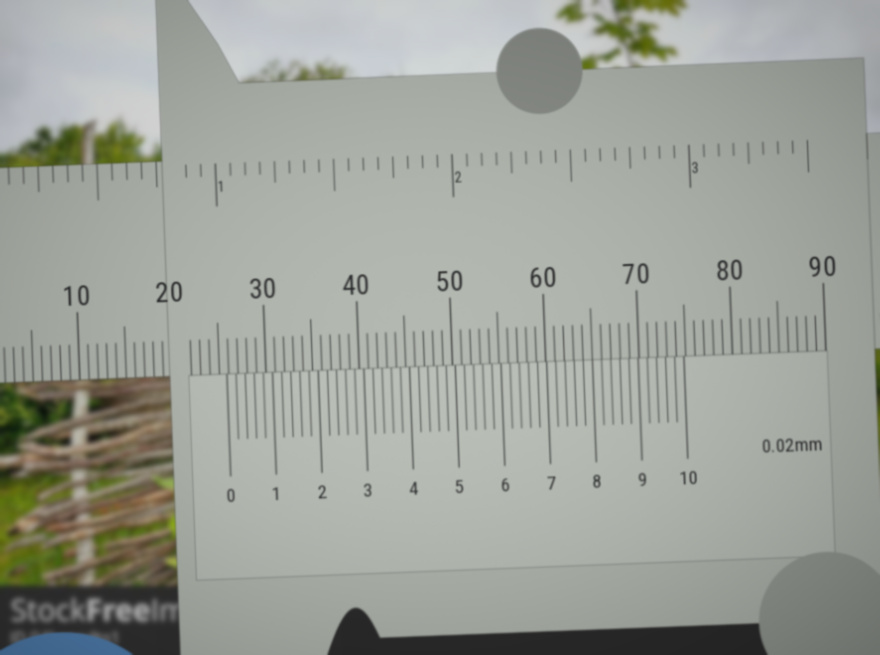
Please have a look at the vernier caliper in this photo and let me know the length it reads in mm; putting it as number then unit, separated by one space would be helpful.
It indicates 25.8 mm
